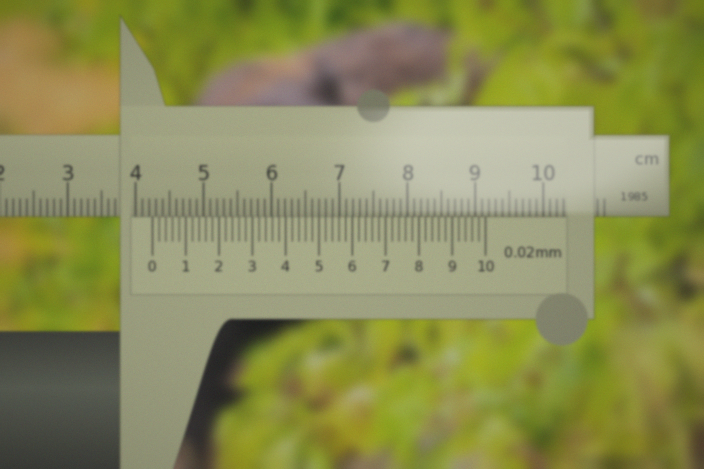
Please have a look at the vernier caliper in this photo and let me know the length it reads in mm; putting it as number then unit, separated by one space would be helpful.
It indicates 42.5 mm
